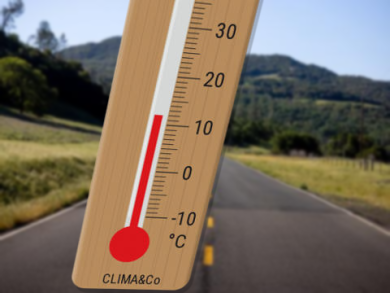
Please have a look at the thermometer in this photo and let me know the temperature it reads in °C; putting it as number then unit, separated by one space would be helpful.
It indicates 12 °C
